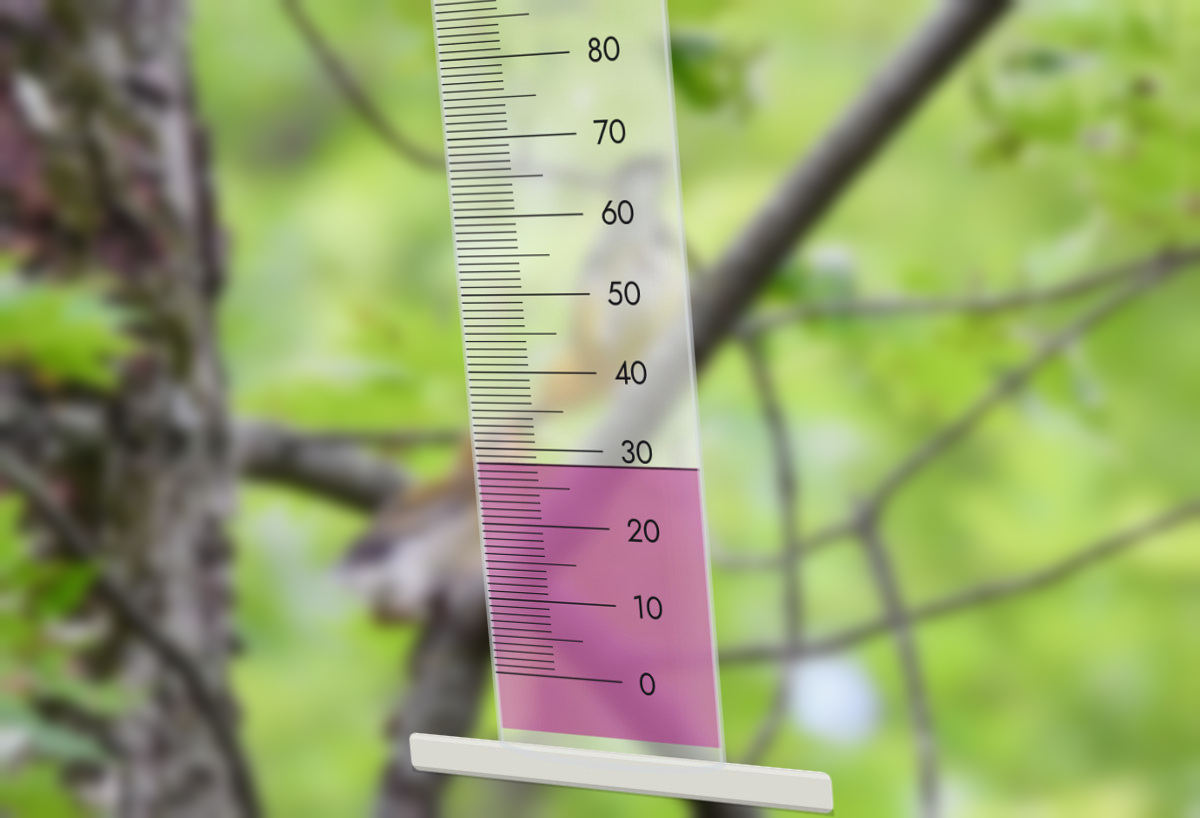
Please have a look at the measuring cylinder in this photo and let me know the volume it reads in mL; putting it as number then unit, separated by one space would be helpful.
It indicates 28 mL
